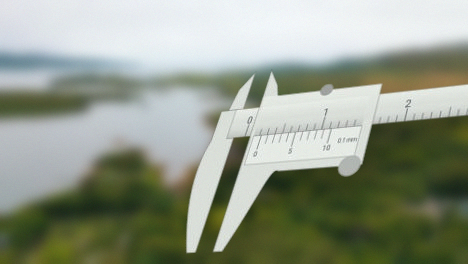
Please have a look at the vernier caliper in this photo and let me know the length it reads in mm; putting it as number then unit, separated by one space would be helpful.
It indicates 2.2 mm
